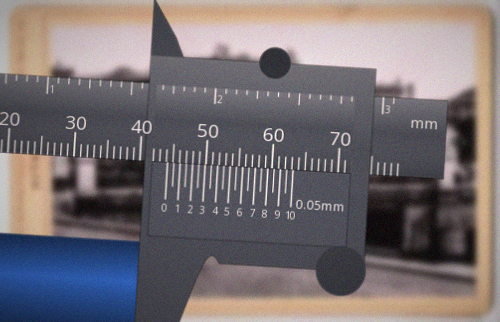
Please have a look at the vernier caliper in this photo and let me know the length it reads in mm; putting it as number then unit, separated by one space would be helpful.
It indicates 44.2 mm
